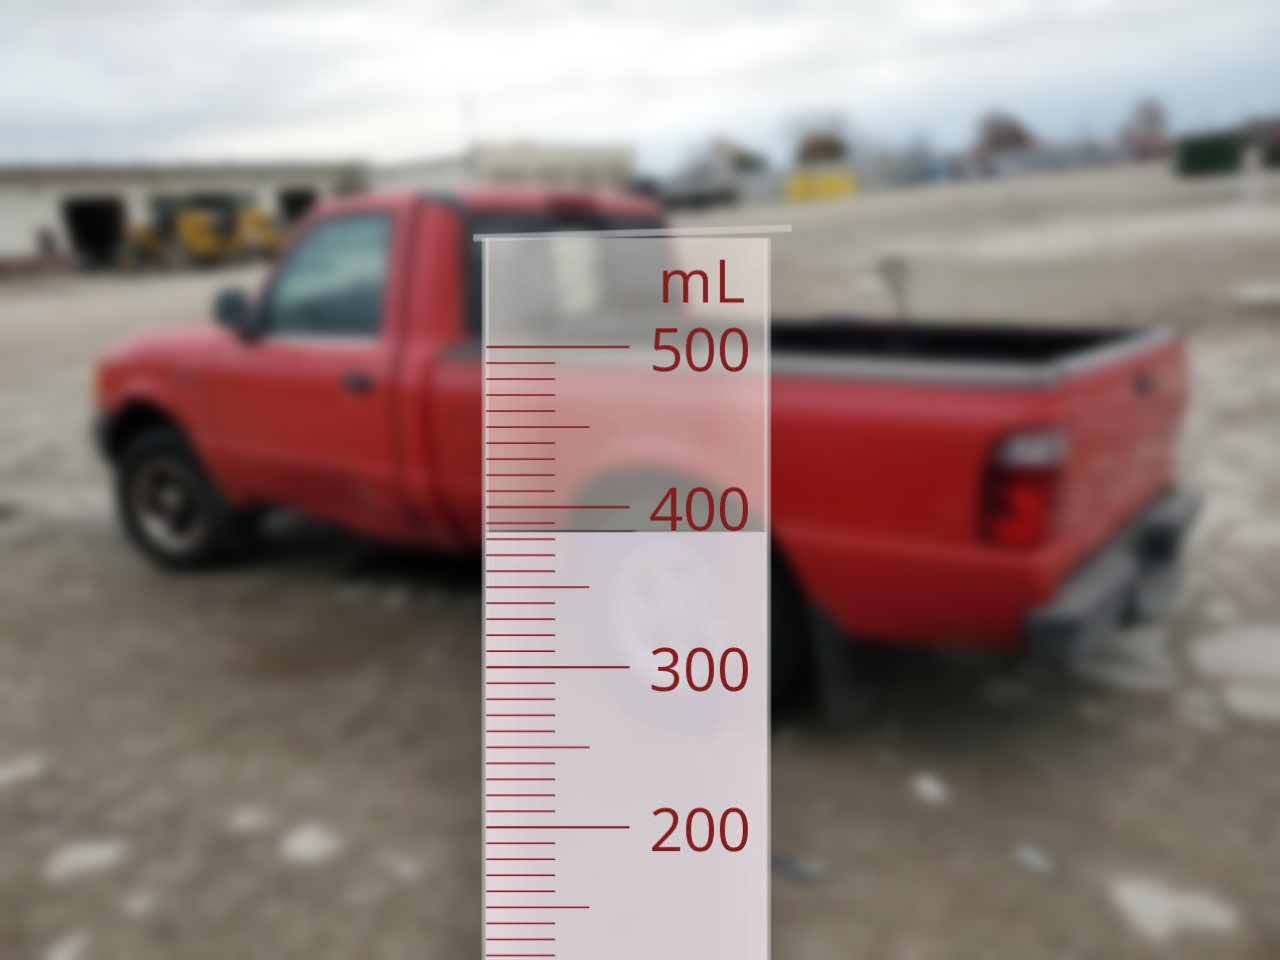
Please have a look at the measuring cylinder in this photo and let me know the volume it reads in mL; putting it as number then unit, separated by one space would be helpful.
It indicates 385 mL
